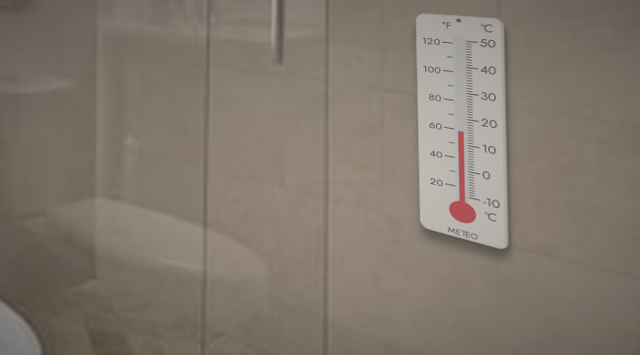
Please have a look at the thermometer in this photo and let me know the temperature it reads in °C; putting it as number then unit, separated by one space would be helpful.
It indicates 15 °C
